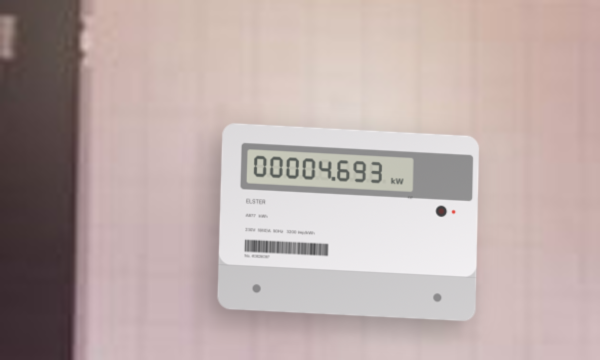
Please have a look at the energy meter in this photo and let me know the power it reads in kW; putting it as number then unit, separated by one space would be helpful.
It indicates 4.693 kW
